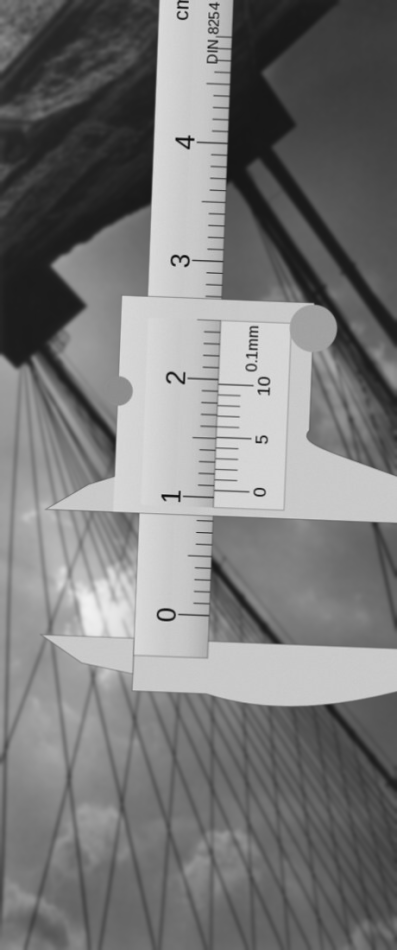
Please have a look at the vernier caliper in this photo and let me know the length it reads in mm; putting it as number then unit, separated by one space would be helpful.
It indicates 10.6 mm
